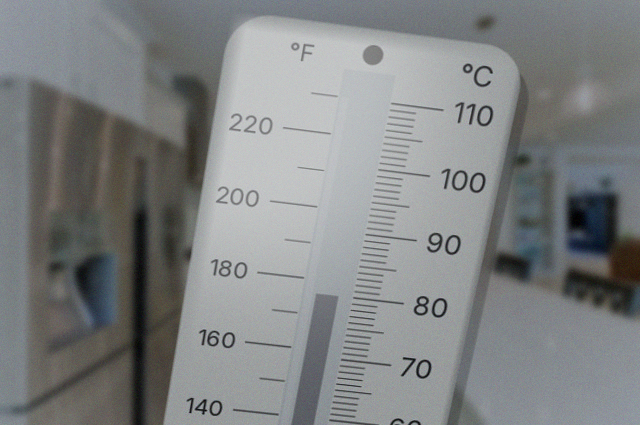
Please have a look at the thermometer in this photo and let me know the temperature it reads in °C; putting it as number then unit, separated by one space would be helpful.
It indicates 80 °C
